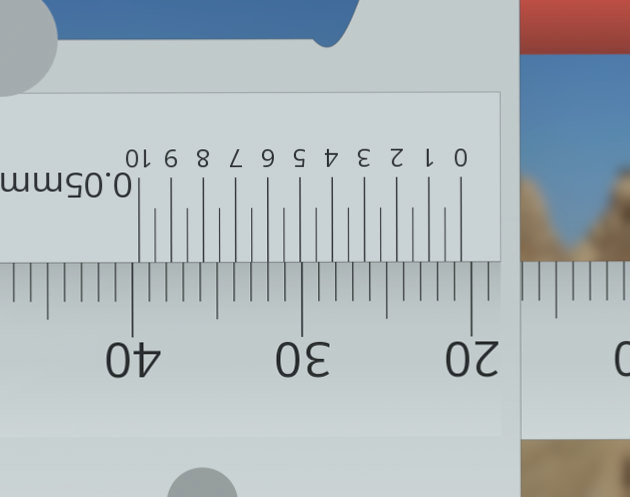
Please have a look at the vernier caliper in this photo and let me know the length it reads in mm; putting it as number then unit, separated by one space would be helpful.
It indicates 20.6 mm
